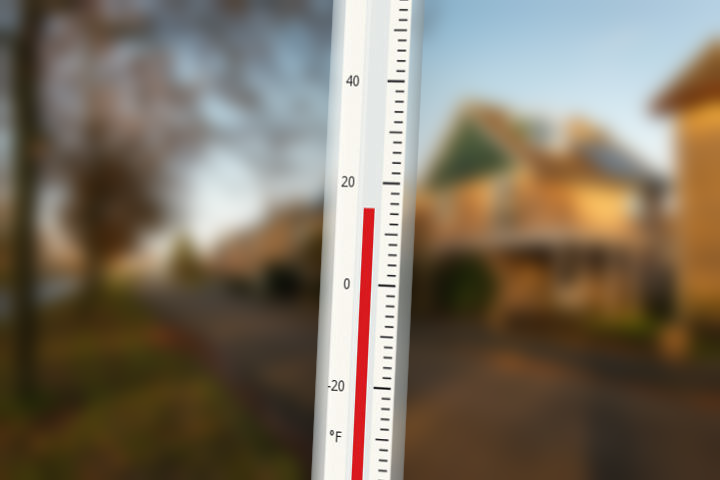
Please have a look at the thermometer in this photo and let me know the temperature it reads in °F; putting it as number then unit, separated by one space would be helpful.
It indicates 15 °F
